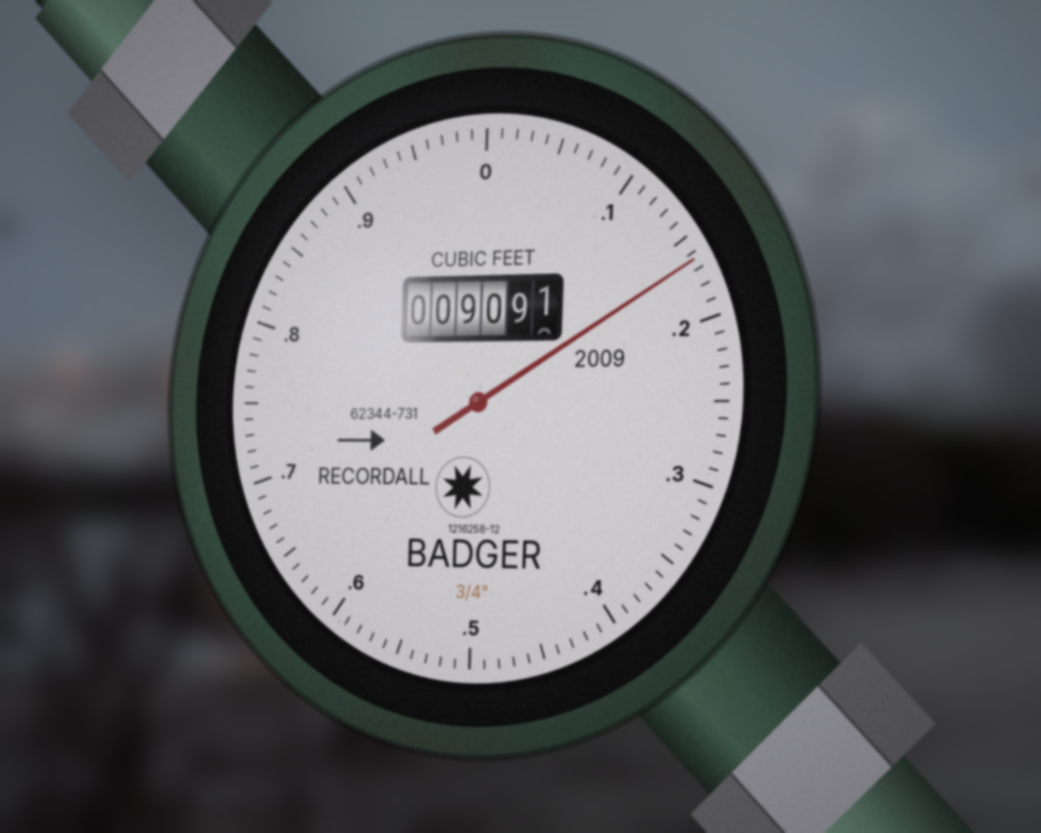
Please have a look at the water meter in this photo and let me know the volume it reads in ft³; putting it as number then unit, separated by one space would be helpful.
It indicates 9091.16 ft³
